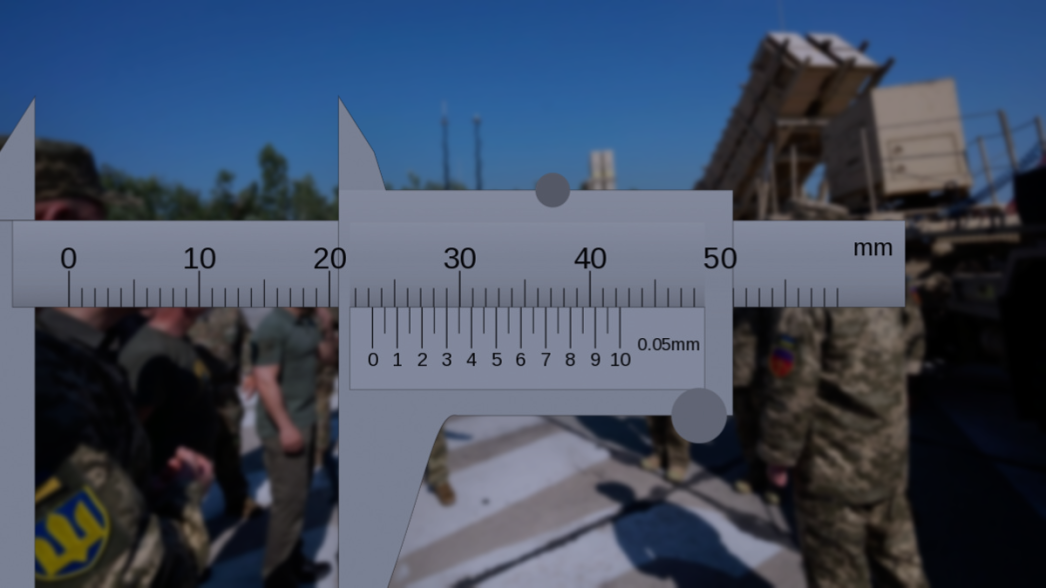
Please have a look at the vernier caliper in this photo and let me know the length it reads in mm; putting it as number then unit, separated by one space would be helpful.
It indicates 23.3 mm
